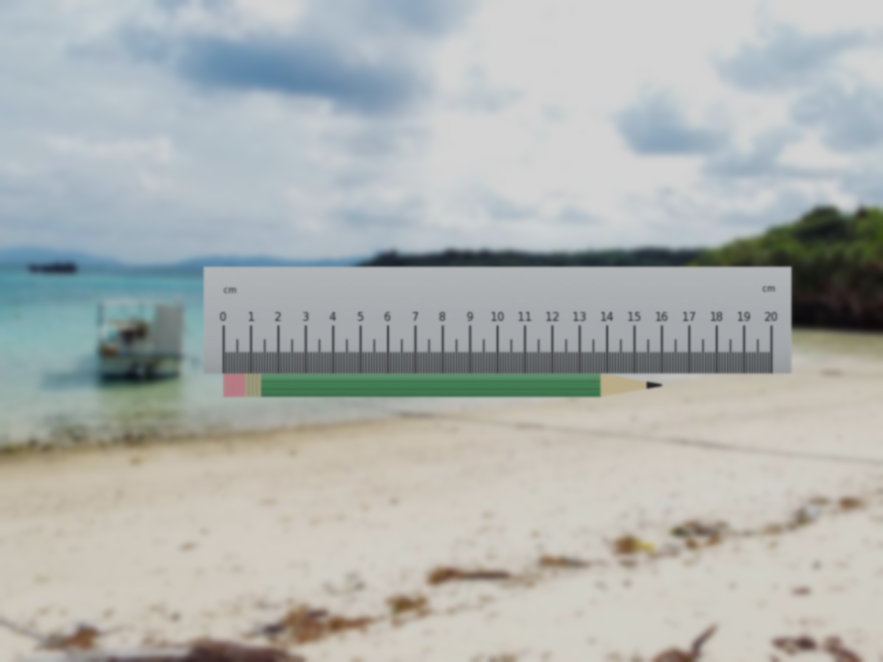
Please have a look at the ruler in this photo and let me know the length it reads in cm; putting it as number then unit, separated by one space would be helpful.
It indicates 16 cm
